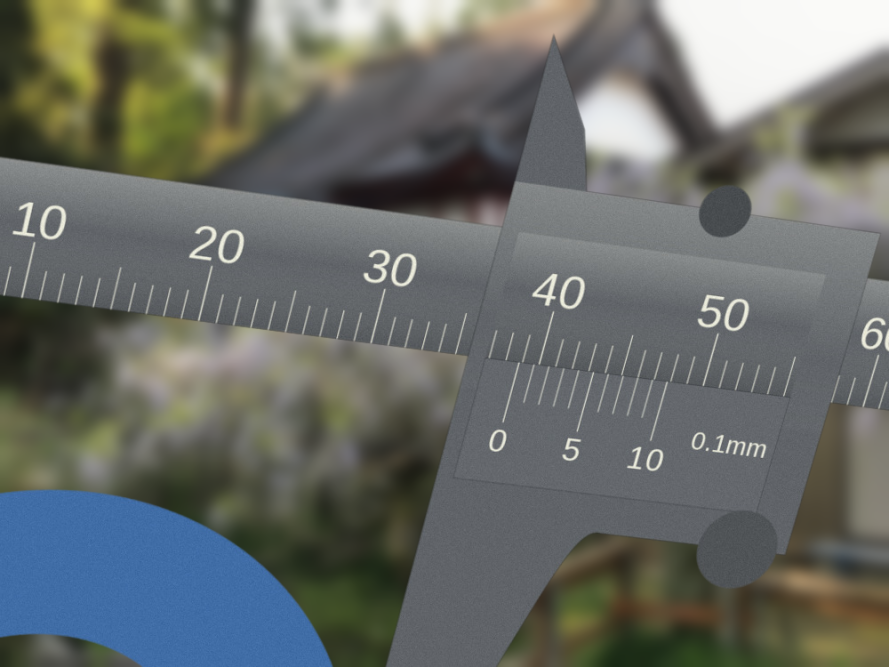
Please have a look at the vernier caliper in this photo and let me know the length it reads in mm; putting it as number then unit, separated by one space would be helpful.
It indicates 38.8 mm
